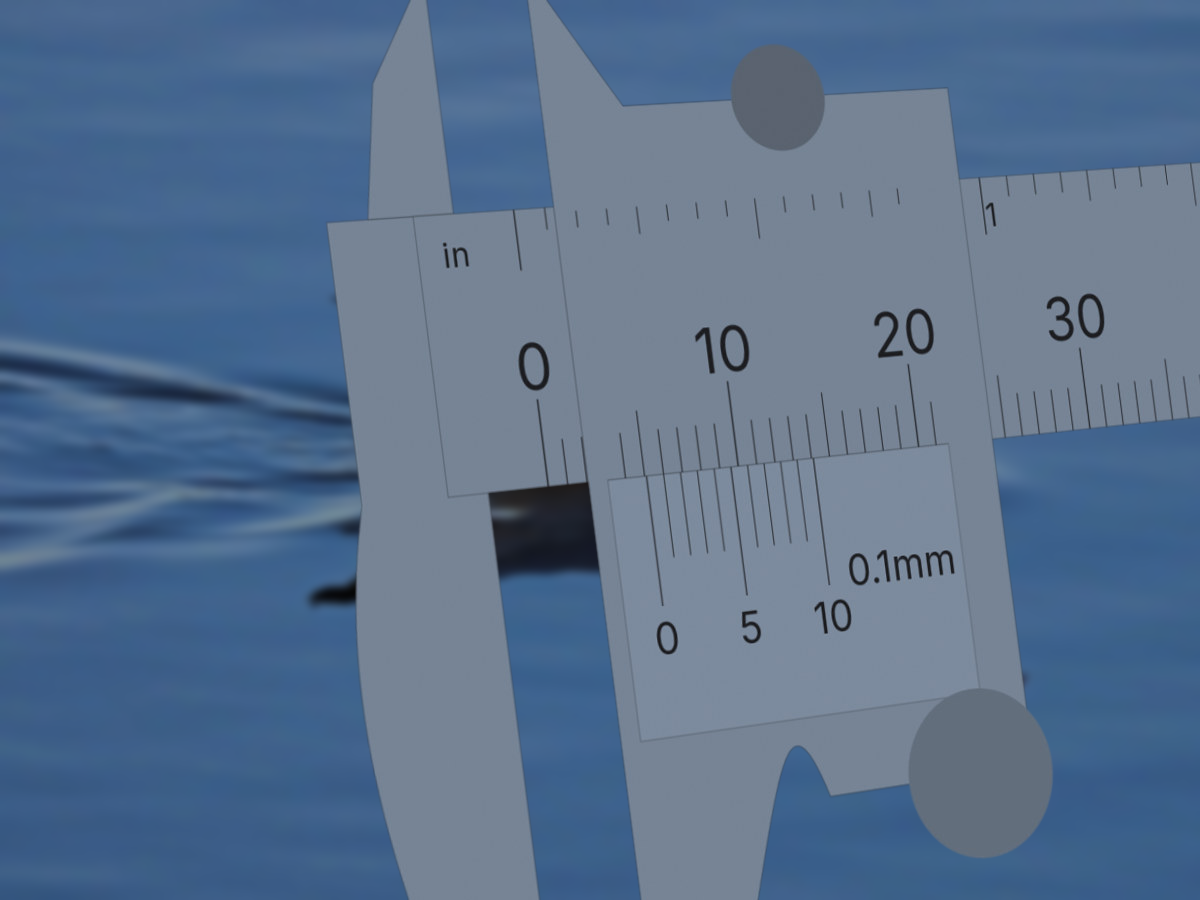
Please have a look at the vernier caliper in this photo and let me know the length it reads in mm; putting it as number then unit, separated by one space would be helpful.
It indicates 5.1 mm
